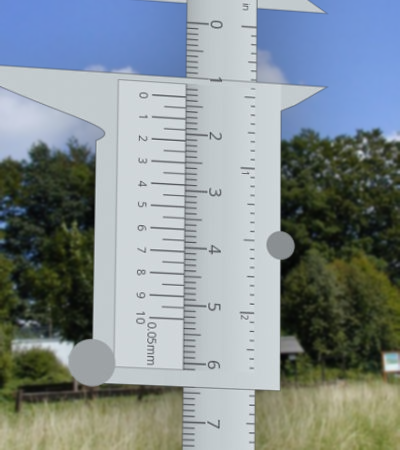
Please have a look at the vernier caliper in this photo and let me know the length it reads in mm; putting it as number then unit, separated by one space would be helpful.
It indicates 13.4 mm
